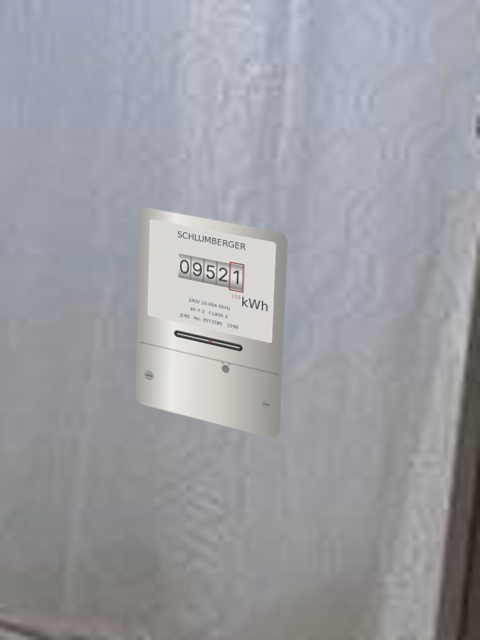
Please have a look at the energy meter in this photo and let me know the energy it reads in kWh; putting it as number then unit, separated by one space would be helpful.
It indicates 952.1 kWh
